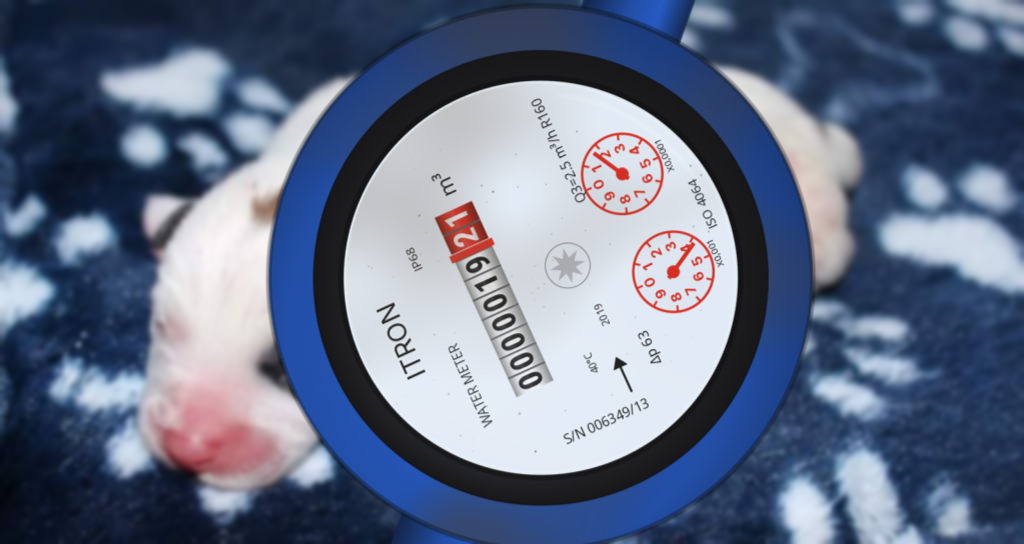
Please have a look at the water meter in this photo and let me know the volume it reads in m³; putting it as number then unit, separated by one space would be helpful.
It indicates 19.2141 m³
